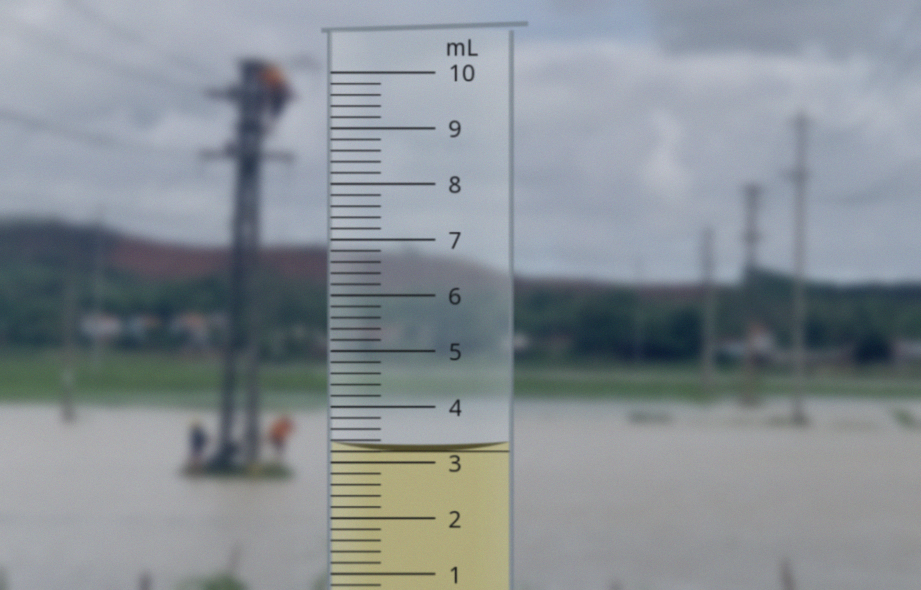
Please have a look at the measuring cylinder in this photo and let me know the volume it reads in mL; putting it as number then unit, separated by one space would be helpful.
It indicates 3.2 mL
